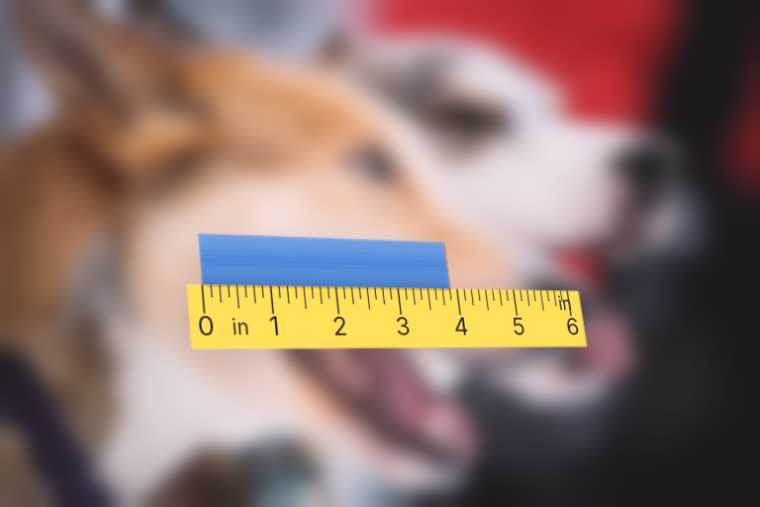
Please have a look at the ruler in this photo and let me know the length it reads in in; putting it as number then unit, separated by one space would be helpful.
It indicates 3.875 in
